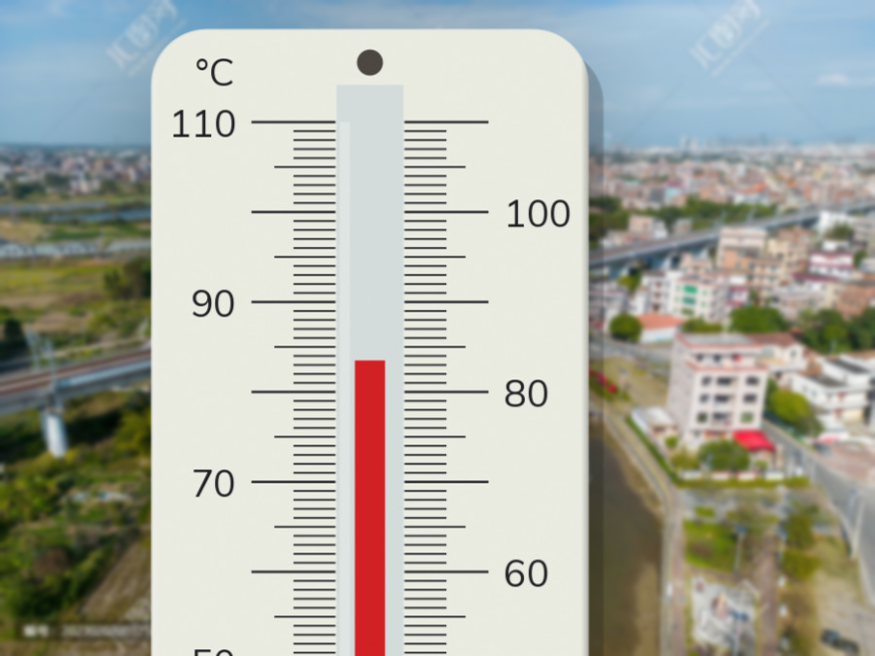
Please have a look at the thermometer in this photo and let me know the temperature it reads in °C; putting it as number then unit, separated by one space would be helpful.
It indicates 83.5 °C
